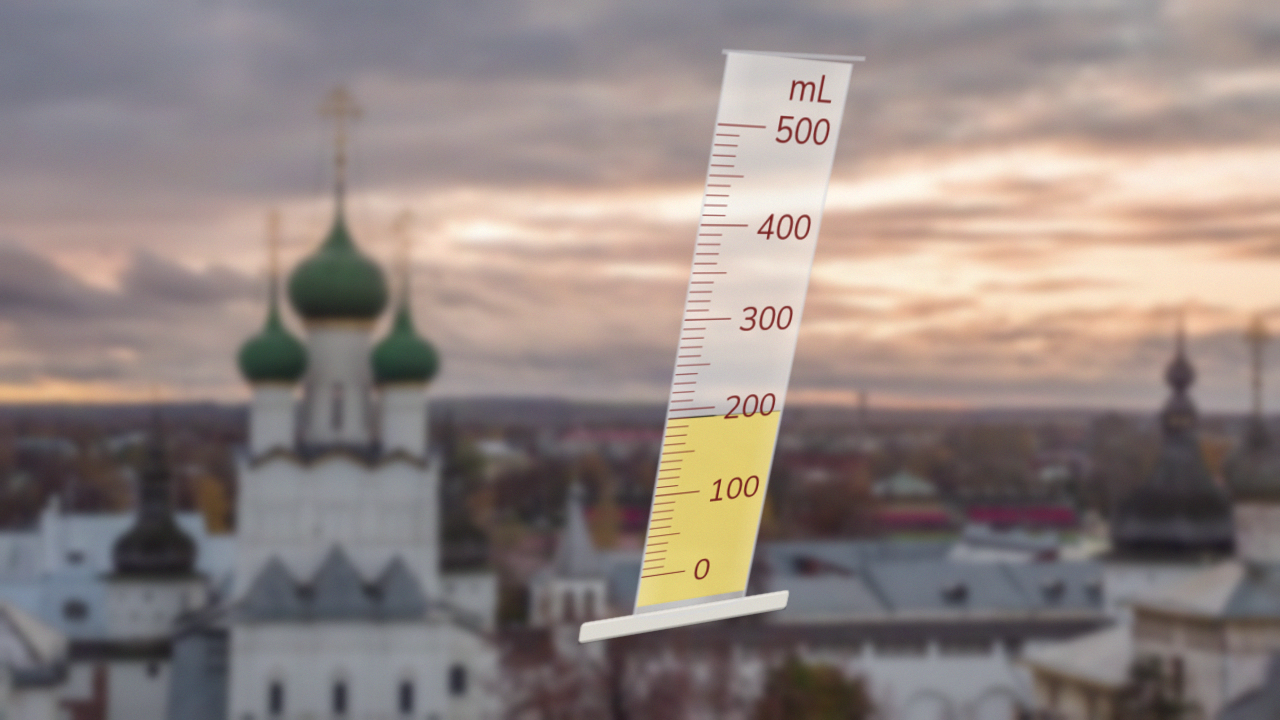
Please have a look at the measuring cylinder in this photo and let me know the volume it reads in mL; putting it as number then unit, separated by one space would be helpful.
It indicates 190 mL
